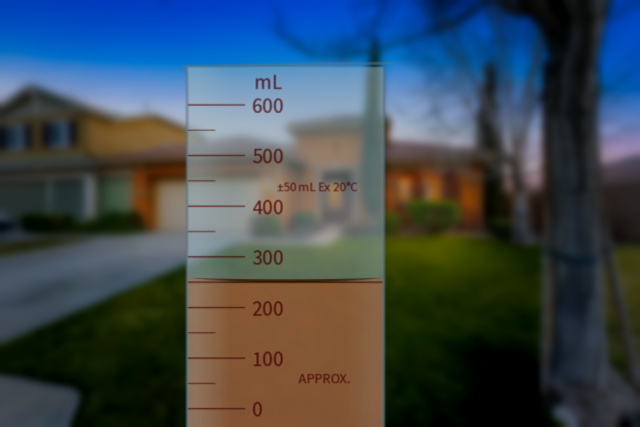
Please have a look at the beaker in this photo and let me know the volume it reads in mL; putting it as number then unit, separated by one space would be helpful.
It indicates 250 mL
